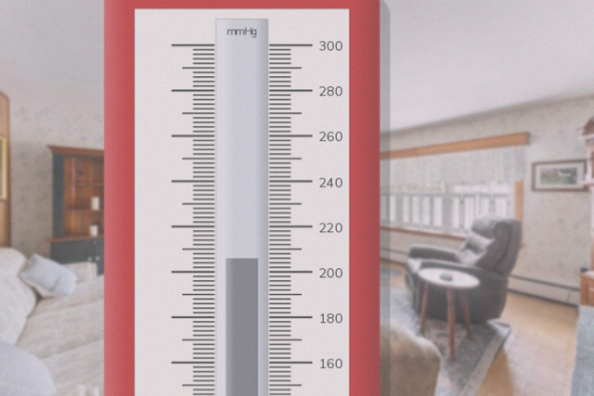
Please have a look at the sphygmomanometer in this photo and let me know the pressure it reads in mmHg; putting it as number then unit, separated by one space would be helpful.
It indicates 206 mmHg
